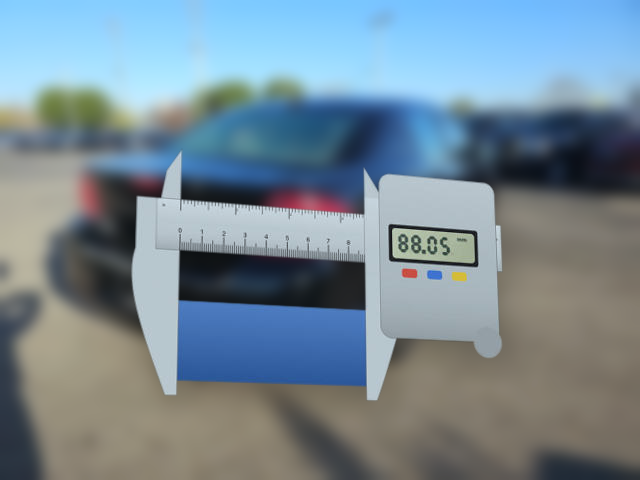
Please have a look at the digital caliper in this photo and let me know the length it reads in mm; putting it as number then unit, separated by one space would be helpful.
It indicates 88.05 mm
